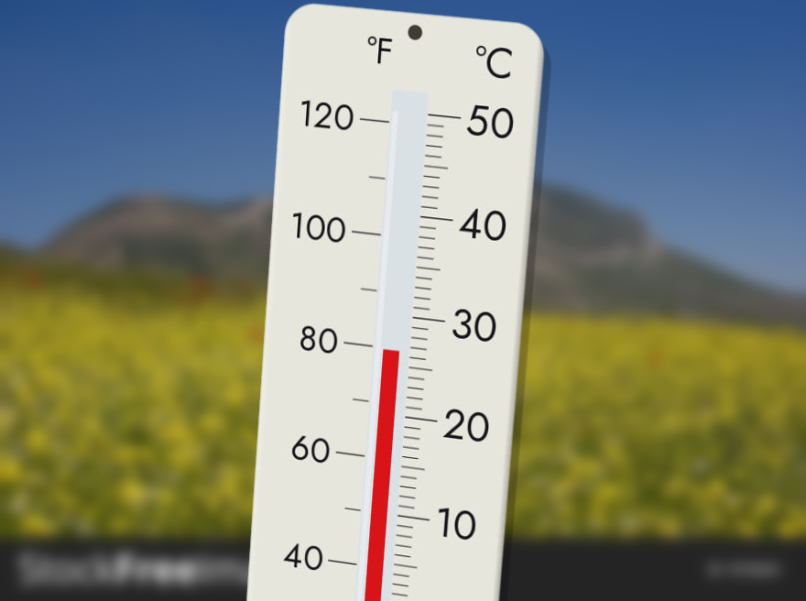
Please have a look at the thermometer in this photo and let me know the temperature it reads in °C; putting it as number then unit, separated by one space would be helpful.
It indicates 26.5 °C
